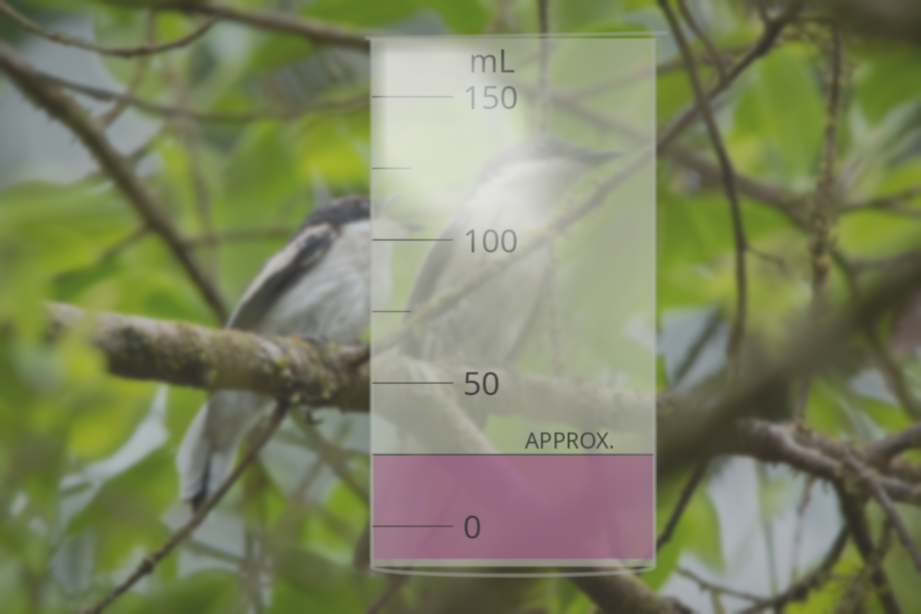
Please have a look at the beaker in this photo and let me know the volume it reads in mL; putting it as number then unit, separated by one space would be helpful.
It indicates 25 mL
